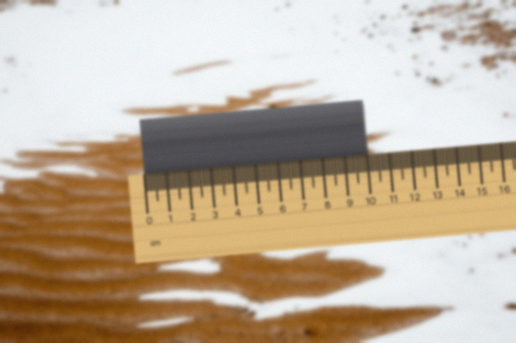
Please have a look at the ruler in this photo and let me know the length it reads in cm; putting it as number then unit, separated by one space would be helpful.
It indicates 10 cm
